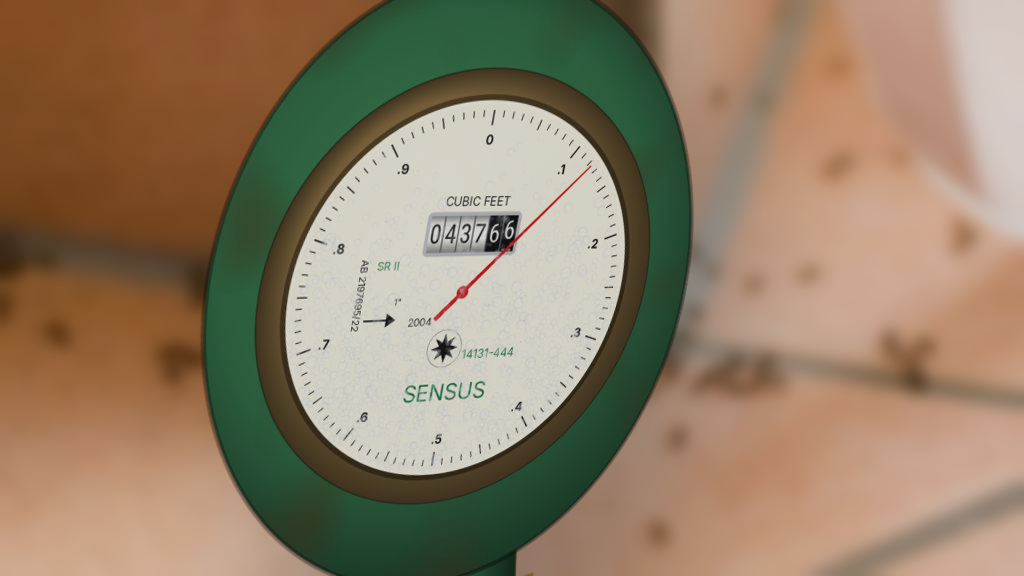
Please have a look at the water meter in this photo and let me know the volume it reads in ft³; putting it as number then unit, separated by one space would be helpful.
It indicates 43766.12 ft³
